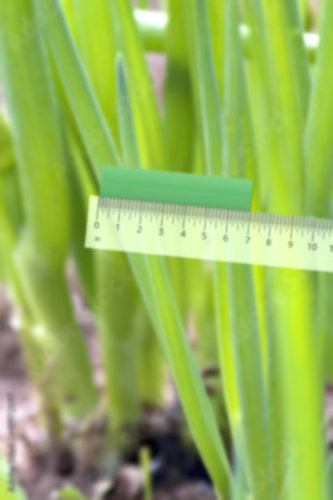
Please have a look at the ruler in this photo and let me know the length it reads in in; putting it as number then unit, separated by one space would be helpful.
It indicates 7 in
